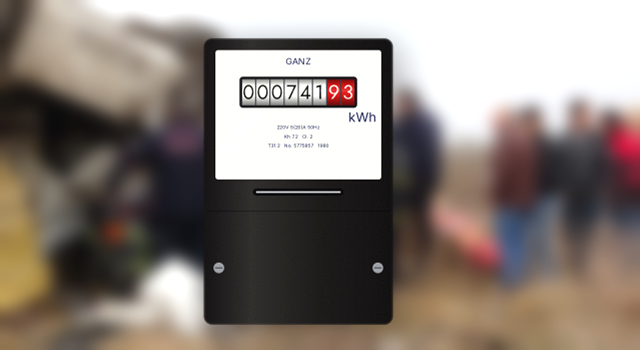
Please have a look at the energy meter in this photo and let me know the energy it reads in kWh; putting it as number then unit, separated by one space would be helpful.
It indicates 741.93 kWh
